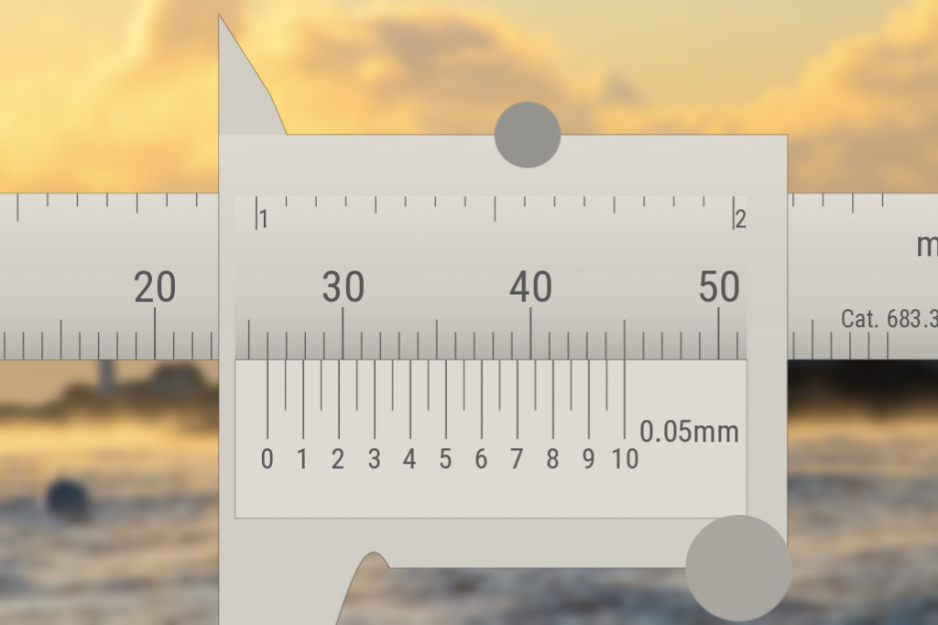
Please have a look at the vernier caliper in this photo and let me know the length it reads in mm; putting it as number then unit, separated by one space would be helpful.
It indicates 26.0 mm
